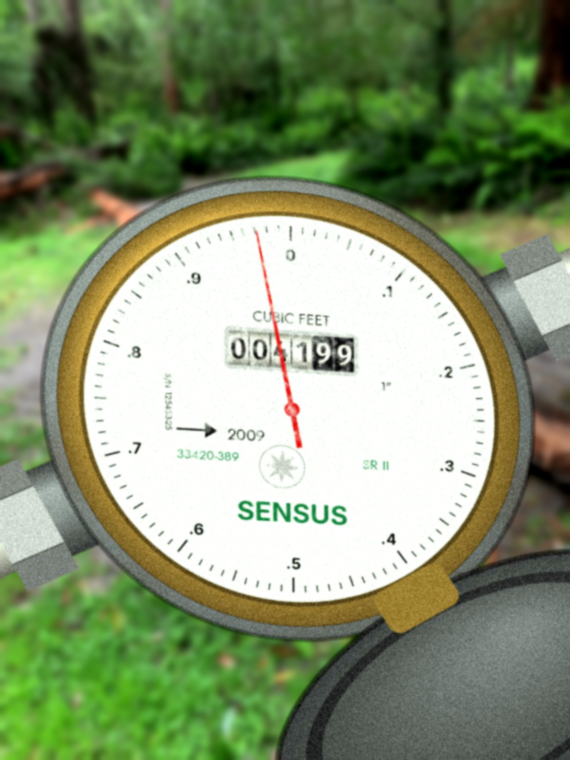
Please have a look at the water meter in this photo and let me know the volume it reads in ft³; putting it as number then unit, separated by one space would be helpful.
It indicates 4198.97 ft³
